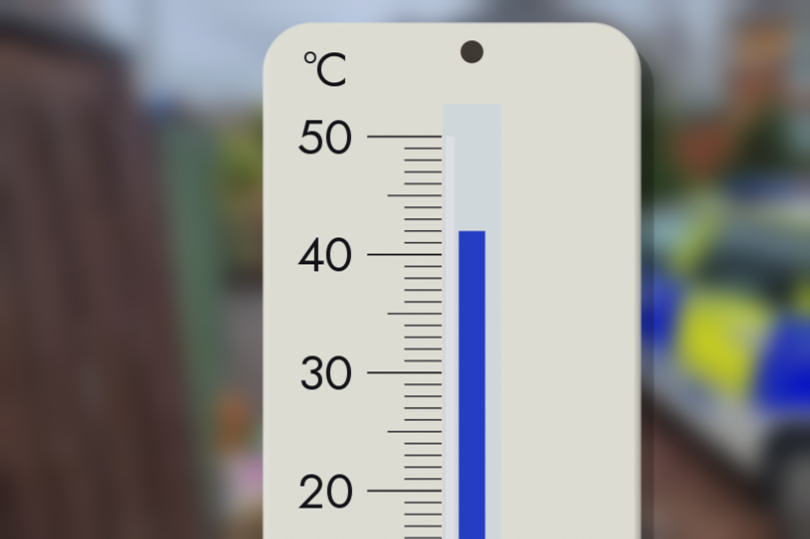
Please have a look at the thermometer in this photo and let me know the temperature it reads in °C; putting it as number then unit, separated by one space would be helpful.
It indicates 42 °C
